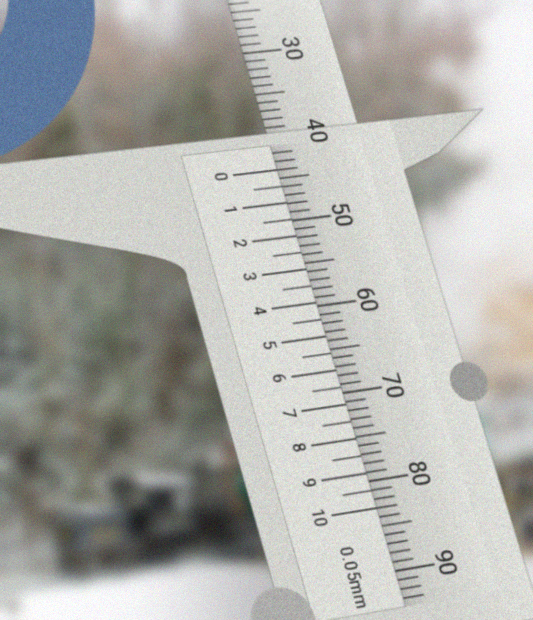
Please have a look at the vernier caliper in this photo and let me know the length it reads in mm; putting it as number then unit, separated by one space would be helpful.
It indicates 44.0 mm
